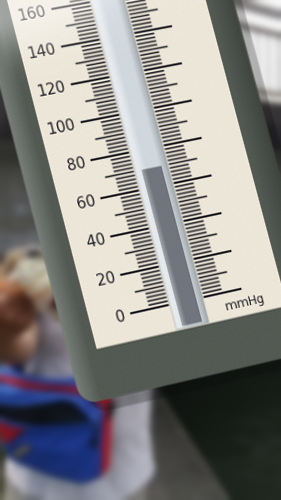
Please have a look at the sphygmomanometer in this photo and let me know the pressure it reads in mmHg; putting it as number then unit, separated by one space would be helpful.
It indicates 70 mmHg
